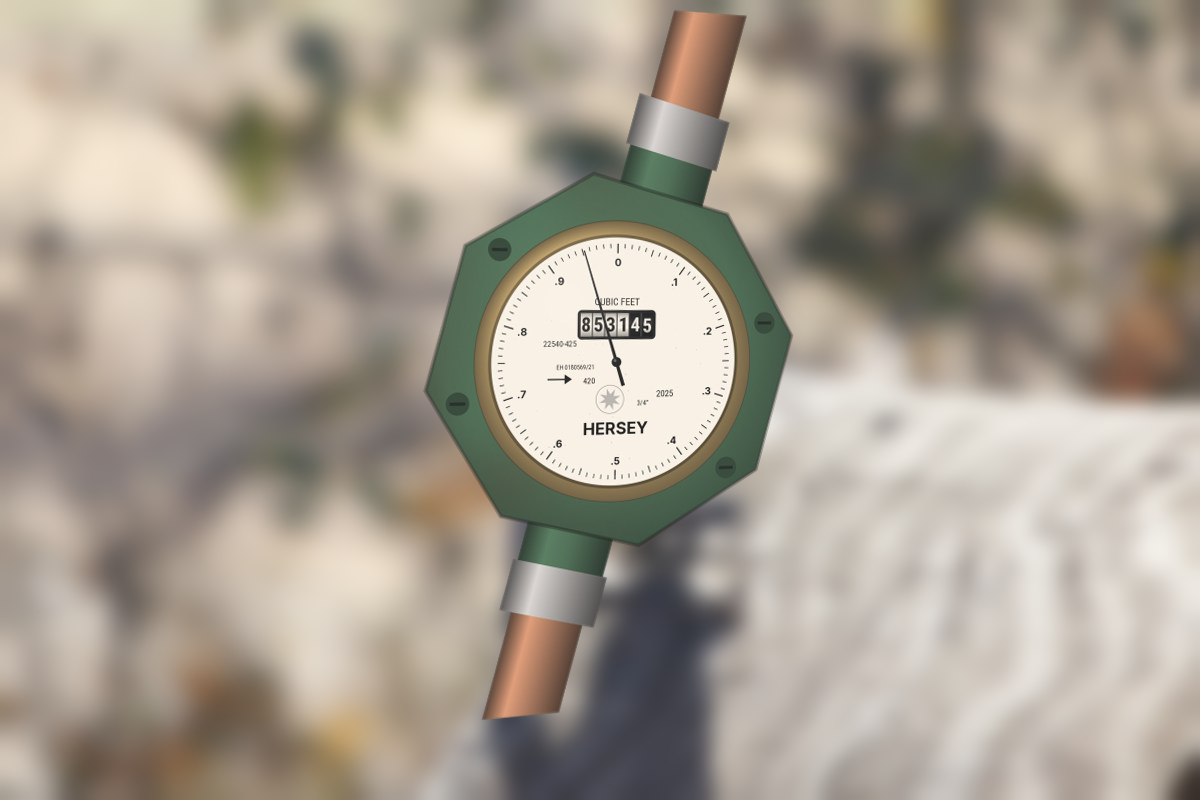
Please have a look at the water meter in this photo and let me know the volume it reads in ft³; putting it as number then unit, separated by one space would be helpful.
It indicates 853144.95 ft³
